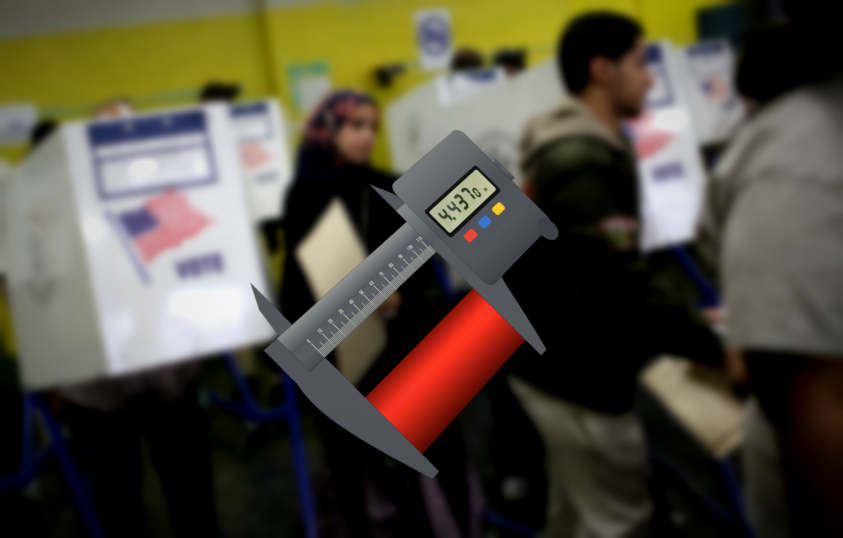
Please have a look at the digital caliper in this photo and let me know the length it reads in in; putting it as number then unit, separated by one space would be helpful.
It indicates 4.4370 in
